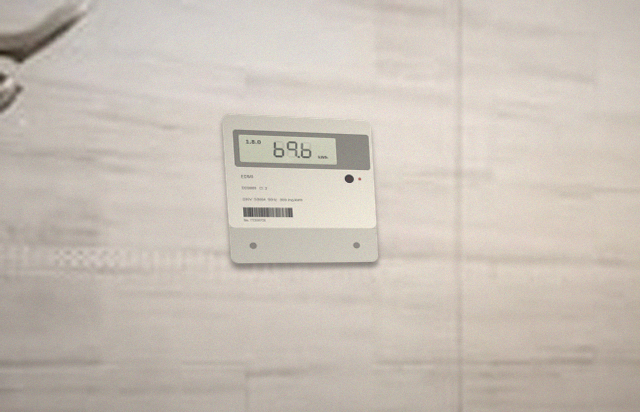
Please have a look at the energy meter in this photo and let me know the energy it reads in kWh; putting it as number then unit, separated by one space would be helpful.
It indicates 69.6 kWh
